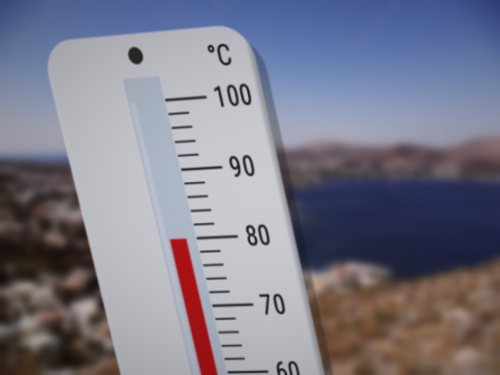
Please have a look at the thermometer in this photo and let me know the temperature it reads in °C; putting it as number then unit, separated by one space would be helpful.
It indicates 80 °C
